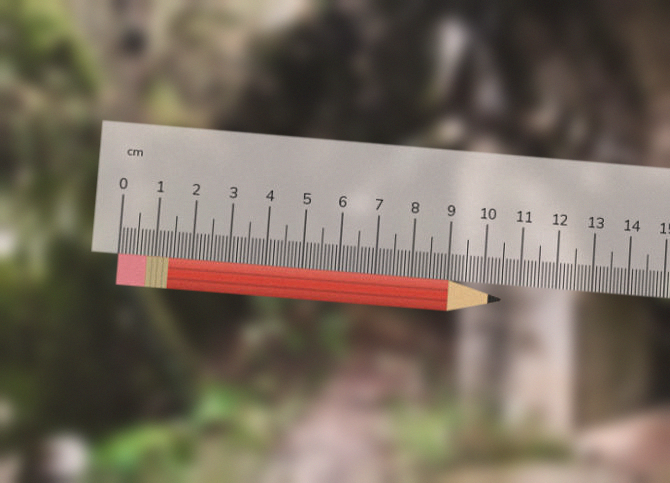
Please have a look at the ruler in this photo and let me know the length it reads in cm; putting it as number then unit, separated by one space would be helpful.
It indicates 10.5 cm
